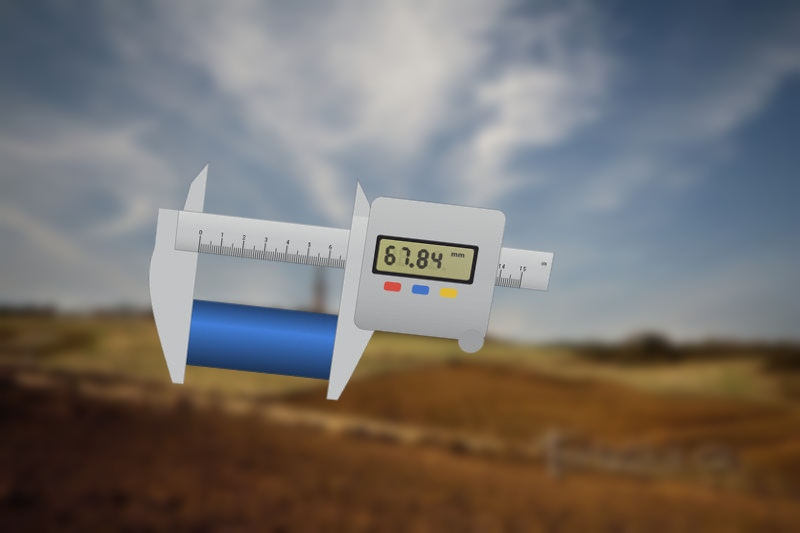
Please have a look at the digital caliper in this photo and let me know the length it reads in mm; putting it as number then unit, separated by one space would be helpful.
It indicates 67.84 mm
